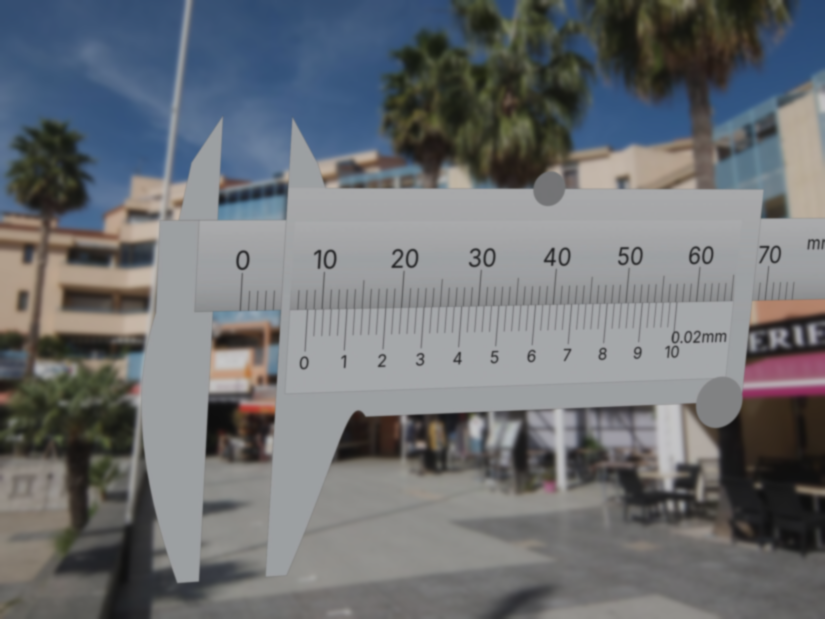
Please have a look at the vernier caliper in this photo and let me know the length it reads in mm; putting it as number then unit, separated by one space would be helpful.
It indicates 8.2 mm
